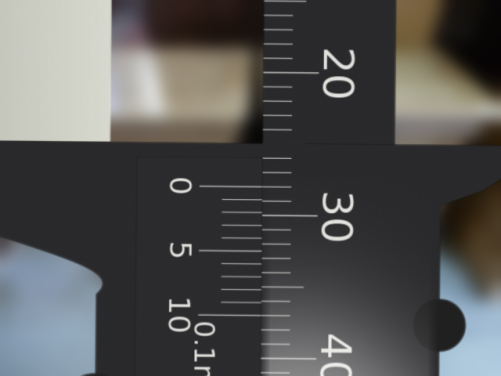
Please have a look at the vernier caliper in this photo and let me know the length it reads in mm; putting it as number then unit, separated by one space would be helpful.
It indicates 28.0 mm
